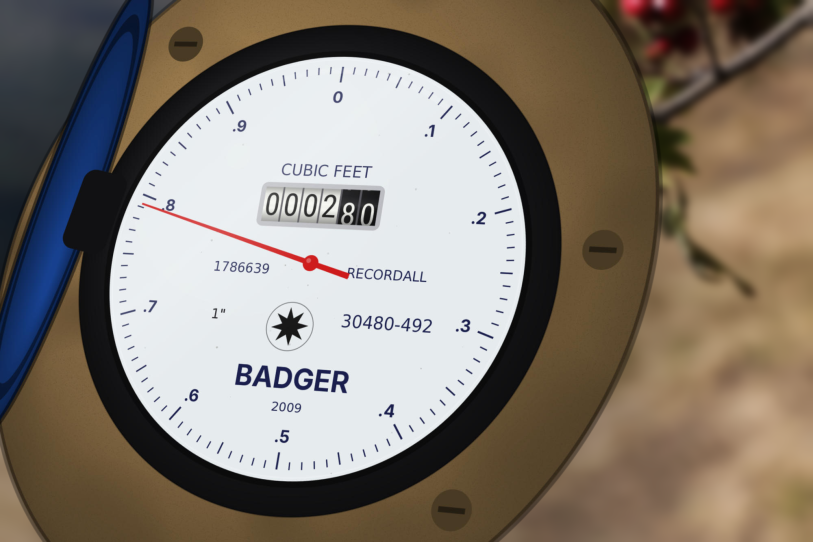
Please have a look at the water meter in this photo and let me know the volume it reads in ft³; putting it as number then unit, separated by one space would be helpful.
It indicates 279.79 ft³
